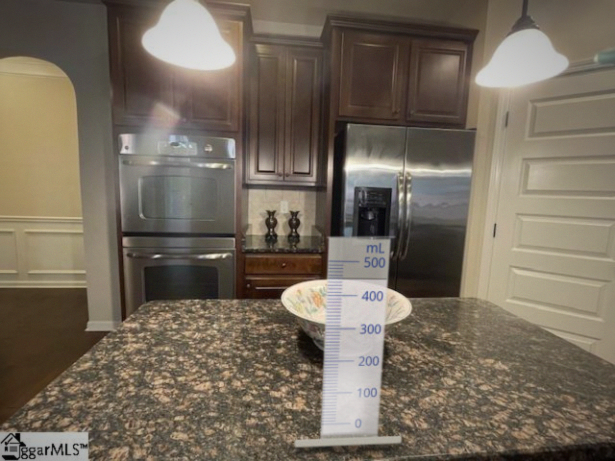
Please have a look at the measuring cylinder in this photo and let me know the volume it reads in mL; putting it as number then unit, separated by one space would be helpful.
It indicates 450 mL
